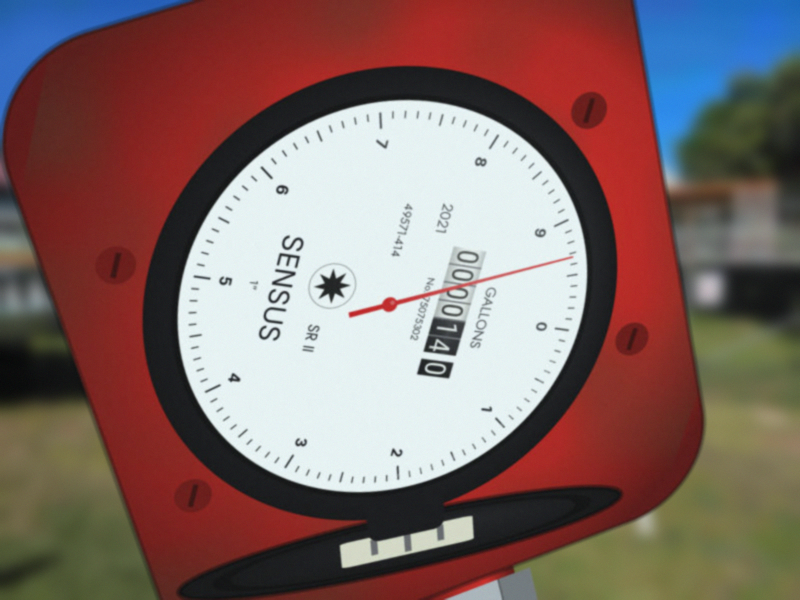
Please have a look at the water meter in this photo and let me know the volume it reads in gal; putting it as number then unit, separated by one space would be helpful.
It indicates 139.3 gal
